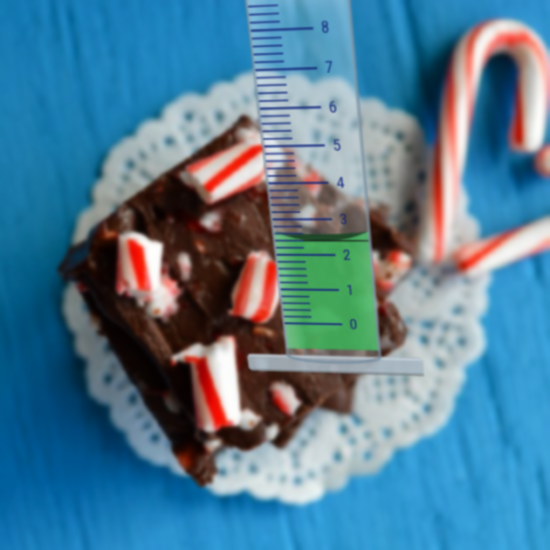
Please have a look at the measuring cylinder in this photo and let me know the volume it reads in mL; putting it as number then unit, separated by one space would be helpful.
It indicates 2.4 mL
